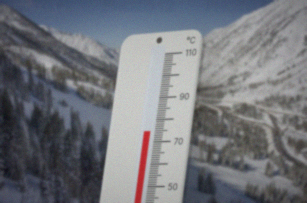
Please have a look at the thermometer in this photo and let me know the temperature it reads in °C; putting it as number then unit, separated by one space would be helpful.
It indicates 75 °C
